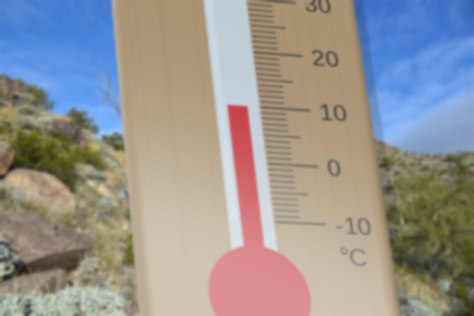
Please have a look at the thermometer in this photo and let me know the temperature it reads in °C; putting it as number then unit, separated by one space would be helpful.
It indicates 10 °C
